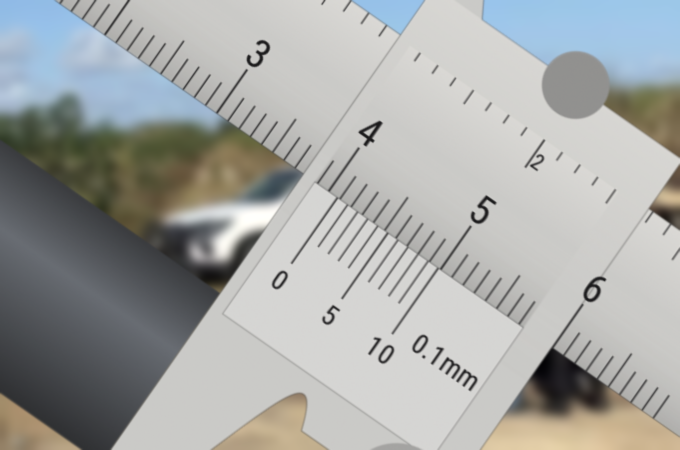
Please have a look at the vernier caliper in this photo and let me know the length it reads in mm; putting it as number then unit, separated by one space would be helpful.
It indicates 40.8 mm
